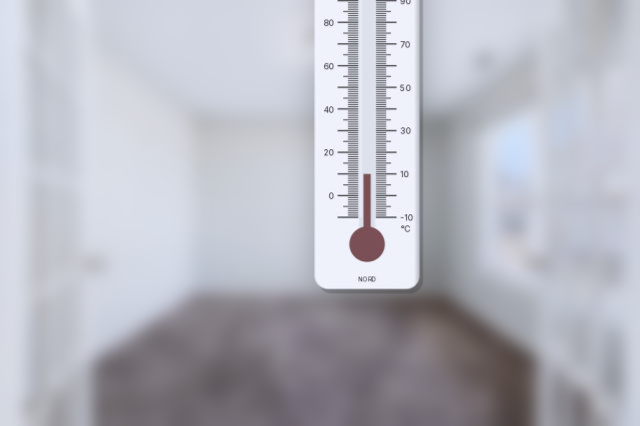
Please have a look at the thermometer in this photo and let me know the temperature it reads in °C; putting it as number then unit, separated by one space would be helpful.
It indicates 10 °C
